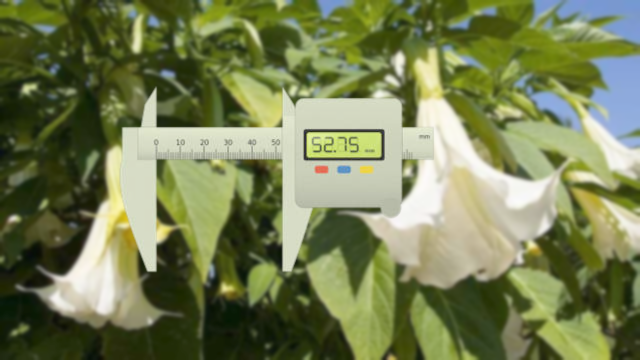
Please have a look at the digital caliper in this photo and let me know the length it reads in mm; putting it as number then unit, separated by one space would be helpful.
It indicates 52.75 mm
